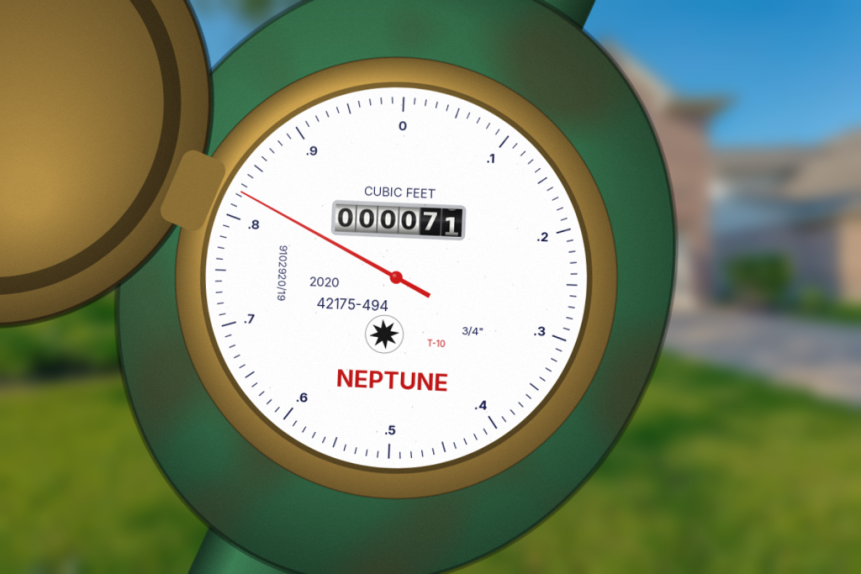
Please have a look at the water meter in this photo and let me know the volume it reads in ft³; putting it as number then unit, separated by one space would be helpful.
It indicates 70.82 ft³
